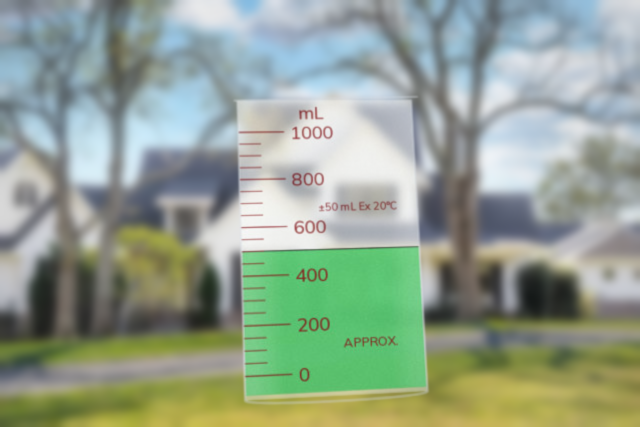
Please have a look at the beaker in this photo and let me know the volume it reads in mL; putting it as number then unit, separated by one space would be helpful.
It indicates 500 mL
